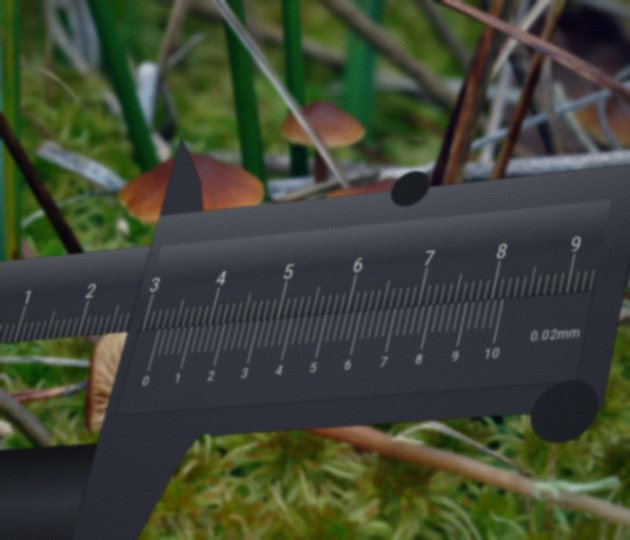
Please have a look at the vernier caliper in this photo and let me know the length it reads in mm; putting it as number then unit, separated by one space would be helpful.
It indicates 32.5 mm
